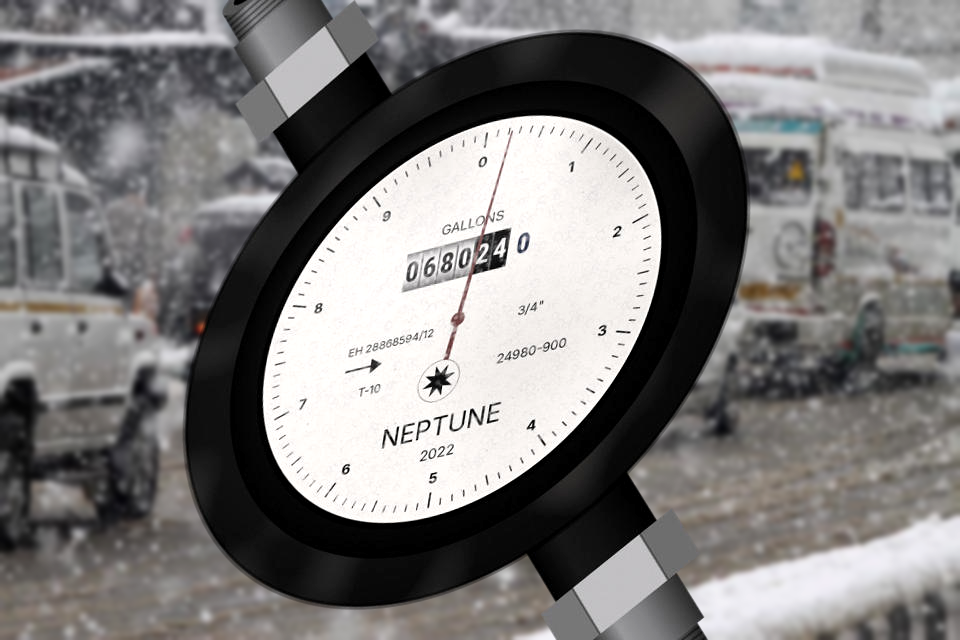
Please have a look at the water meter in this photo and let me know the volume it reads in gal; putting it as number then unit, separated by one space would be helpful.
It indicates 680240.2 gal
